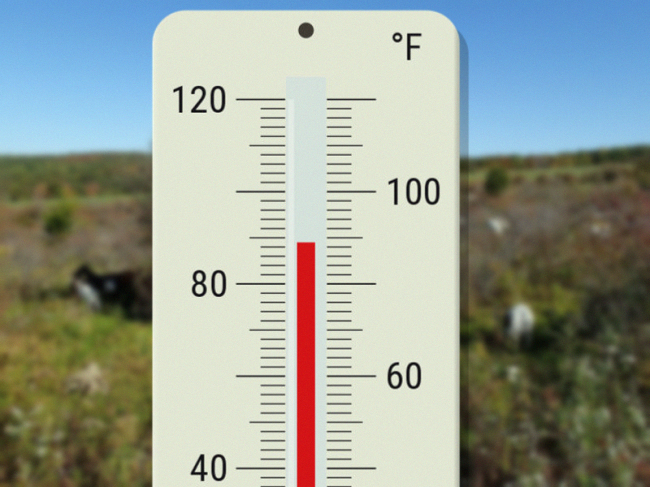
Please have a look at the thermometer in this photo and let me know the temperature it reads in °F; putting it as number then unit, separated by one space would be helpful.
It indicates 89 °F
